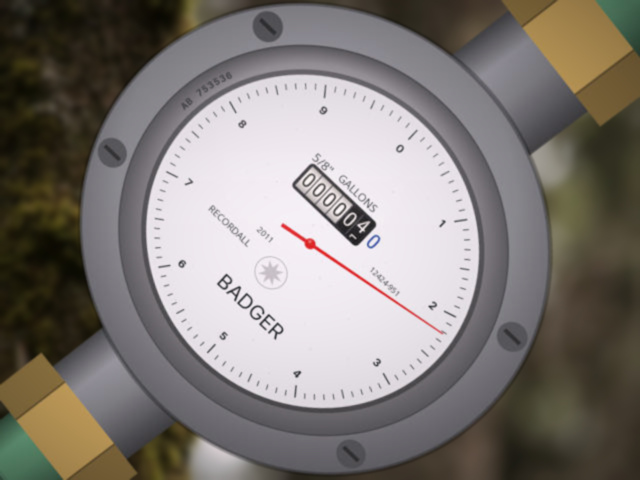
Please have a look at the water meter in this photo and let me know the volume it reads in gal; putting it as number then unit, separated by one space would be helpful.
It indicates 42.2 gal
